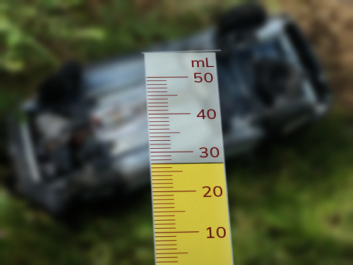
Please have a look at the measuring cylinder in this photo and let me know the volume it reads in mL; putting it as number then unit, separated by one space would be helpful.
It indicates 27 mL
